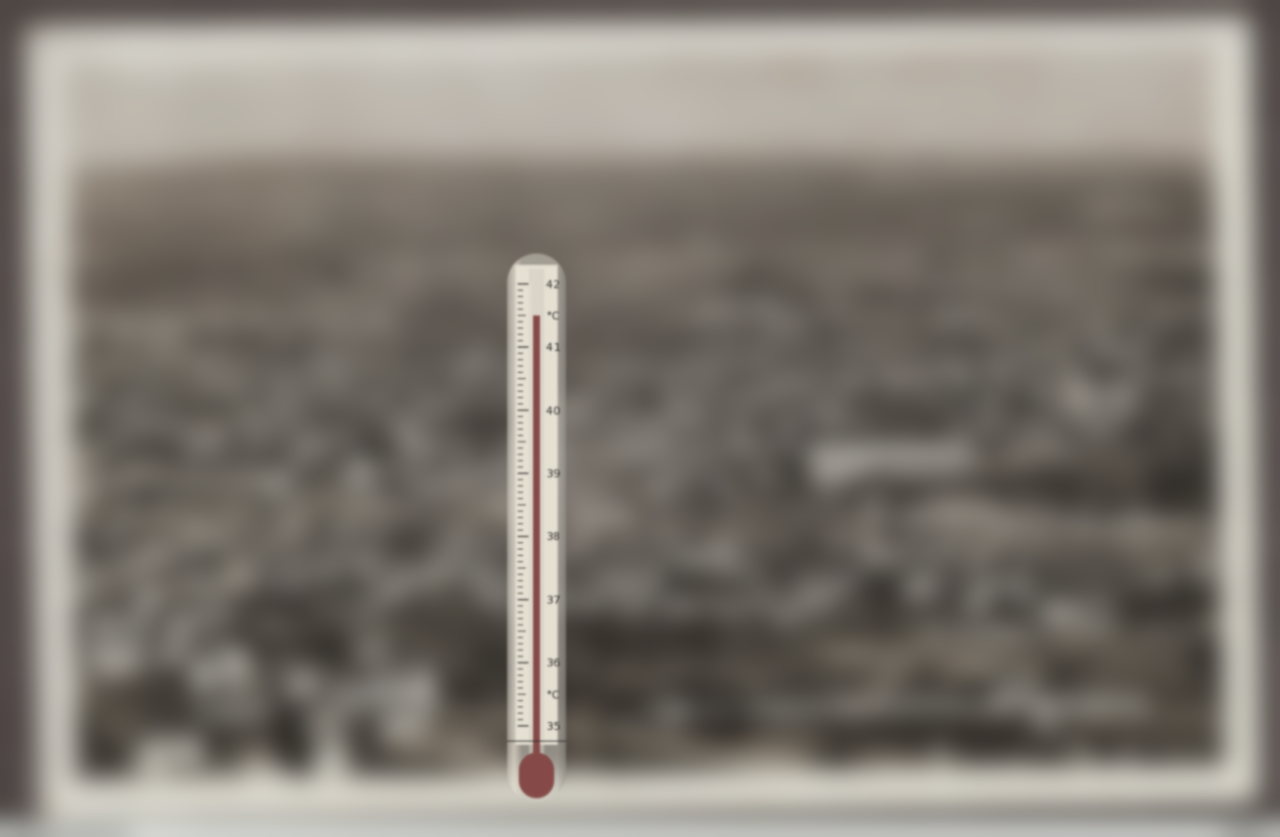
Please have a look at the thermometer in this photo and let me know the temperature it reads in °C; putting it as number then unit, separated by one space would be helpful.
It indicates 41.5 °C
